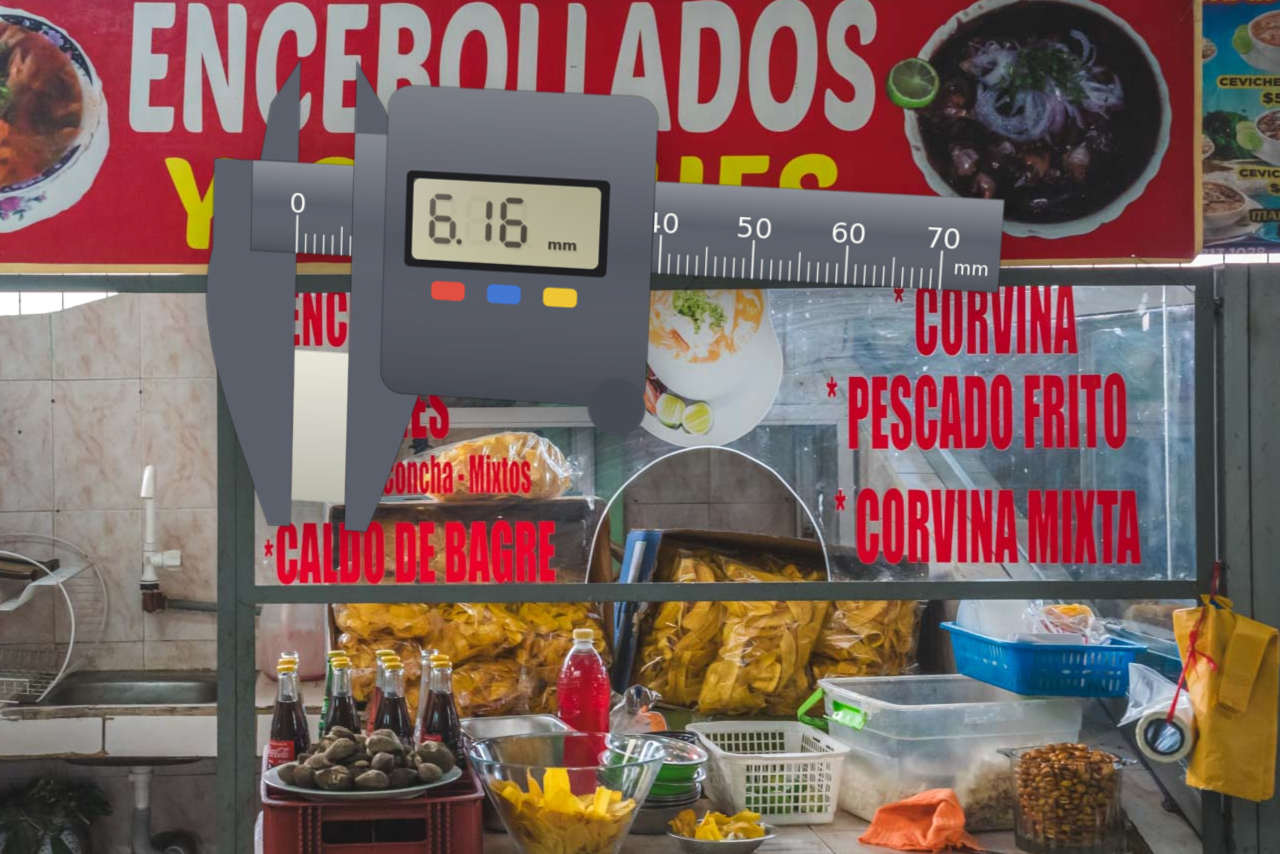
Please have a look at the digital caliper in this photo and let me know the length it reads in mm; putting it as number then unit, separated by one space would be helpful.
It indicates 6.16 mm
